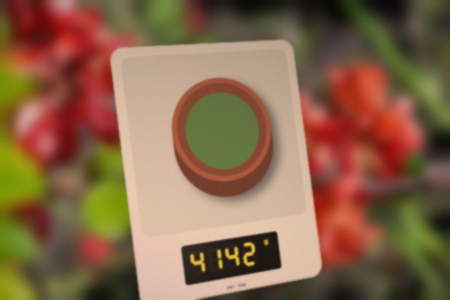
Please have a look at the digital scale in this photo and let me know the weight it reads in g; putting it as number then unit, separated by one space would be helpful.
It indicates 4142 g
